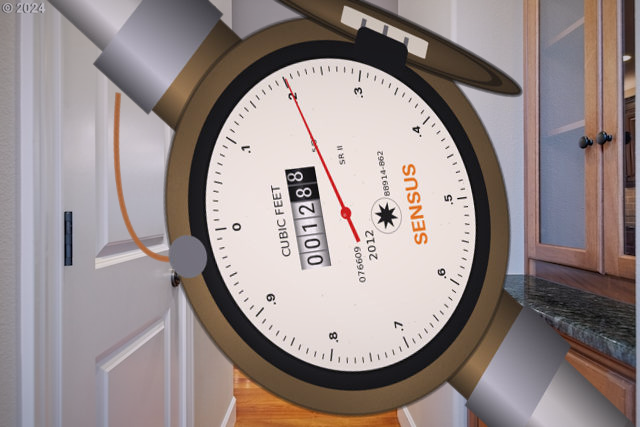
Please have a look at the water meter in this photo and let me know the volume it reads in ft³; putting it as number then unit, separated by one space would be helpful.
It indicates 1288.20 ft³
